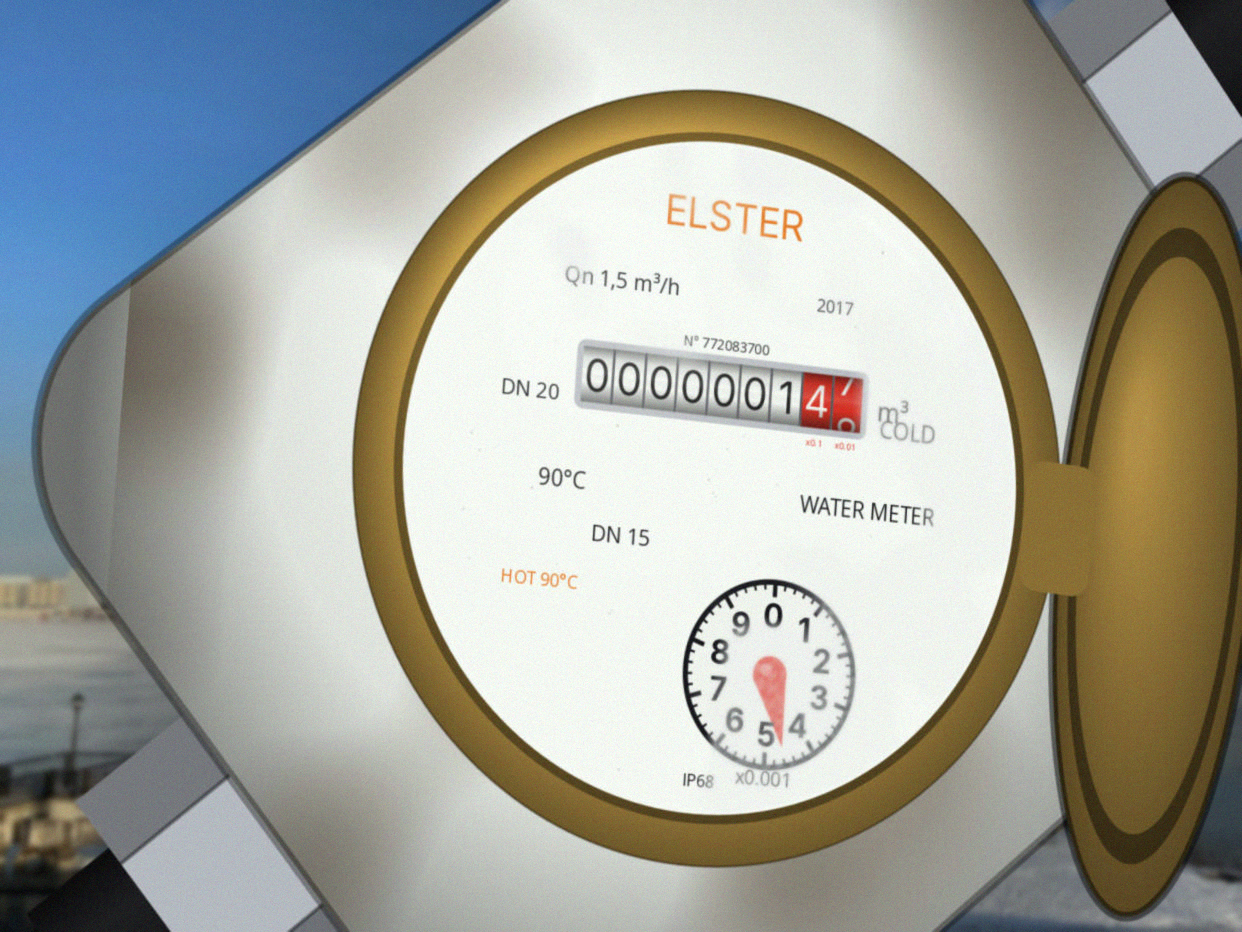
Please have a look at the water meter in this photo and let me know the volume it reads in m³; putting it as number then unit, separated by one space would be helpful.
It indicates 1.474 m³
